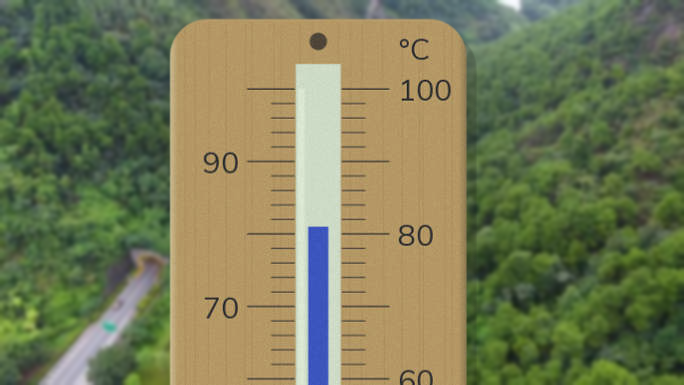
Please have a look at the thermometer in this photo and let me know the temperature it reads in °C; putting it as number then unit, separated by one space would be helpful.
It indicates 81 °C
